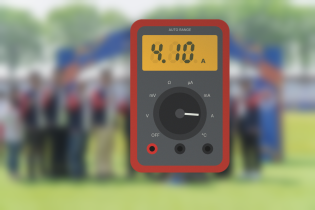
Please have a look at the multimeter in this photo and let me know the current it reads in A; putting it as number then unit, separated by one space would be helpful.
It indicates 4.10 A
